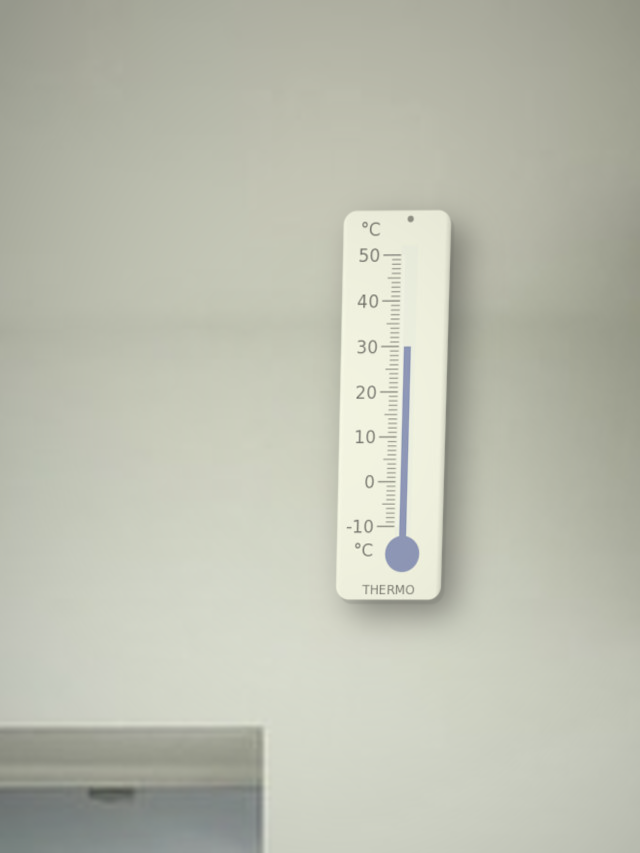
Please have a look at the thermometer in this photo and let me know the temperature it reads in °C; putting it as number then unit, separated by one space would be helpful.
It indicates 30 °C
